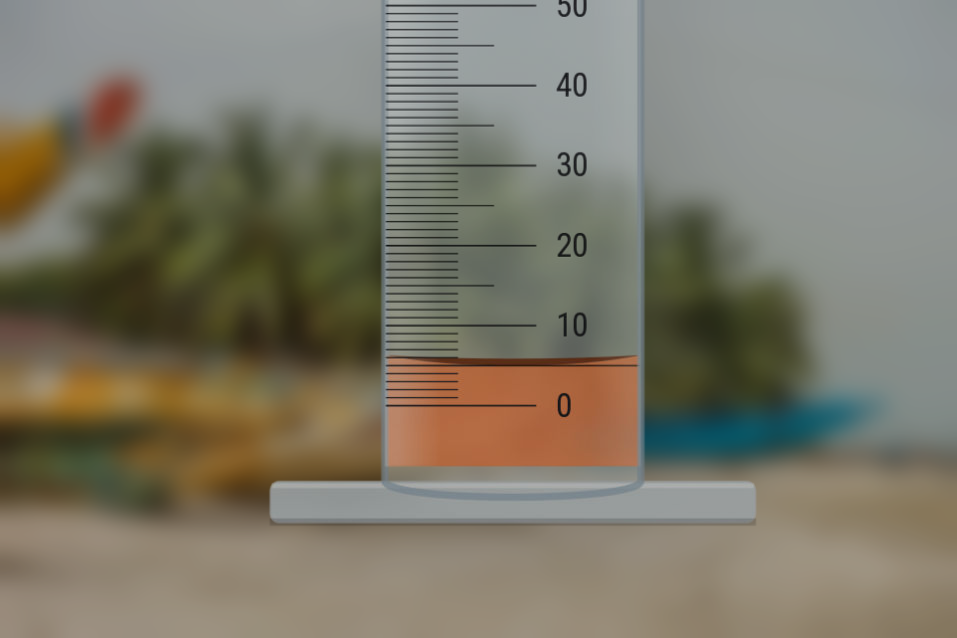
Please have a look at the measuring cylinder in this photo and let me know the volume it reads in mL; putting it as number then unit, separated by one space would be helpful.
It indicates 5 mL
